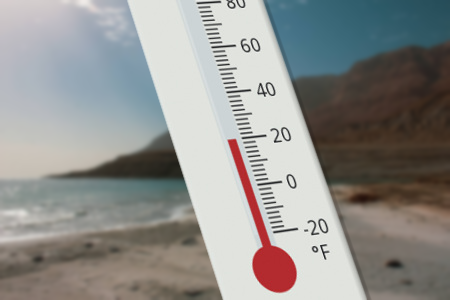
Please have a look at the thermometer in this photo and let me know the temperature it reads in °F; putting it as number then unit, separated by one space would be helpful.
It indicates 20 °F
